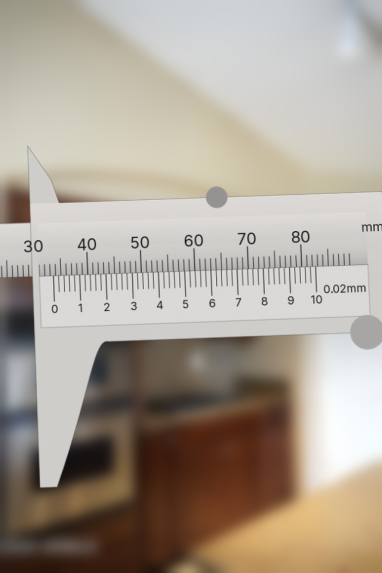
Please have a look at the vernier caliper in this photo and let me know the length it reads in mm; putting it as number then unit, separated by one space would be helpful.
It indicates 33.6 mm
